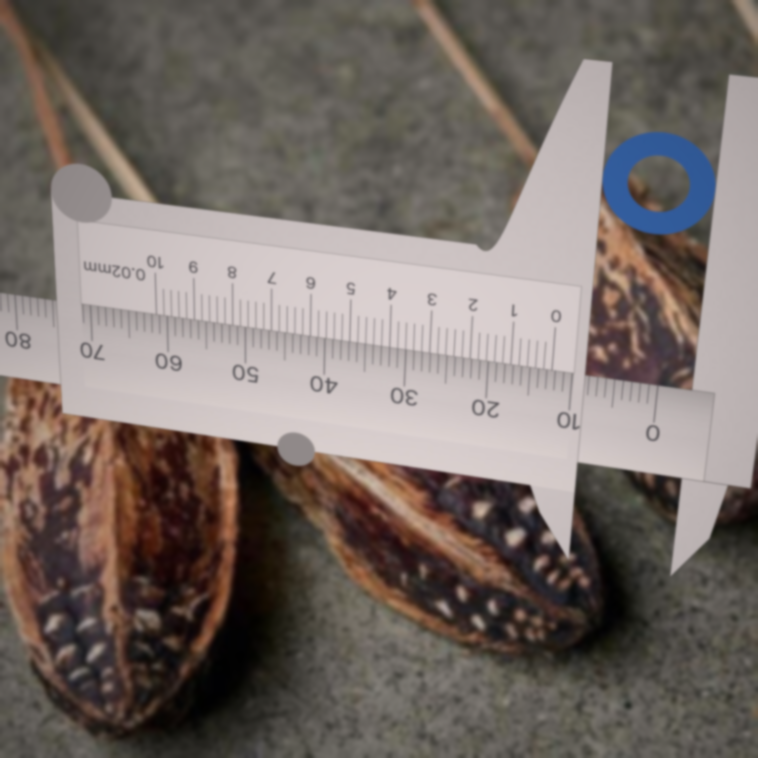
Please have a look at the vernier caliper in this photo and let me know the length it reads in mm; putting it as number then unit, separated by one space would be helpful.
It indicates 12.4 mm
